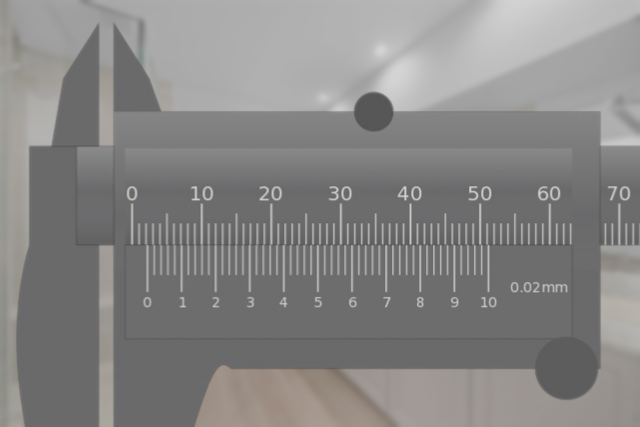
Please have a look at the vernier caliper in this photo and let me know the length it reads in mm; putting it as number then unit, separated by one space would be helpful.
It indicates 2.2 mm
